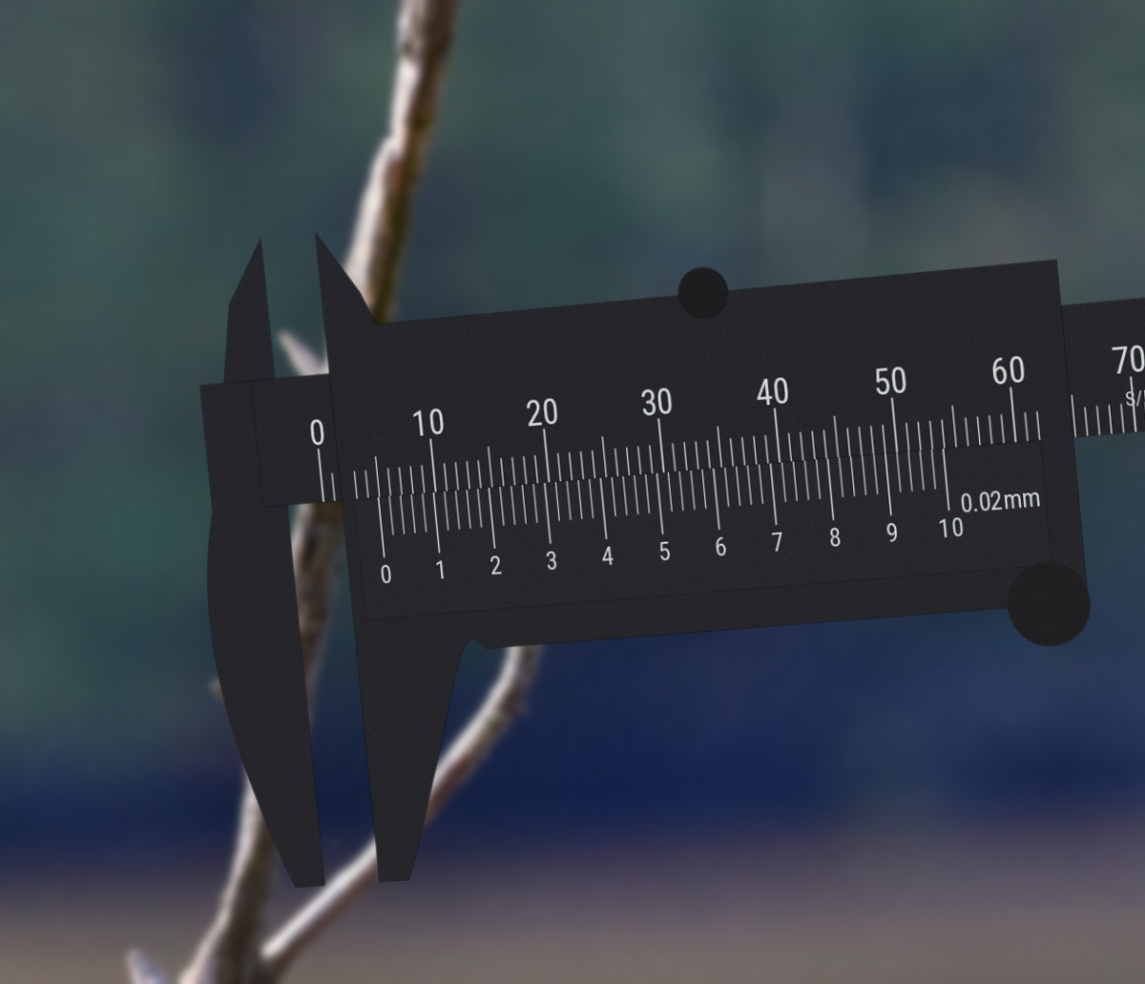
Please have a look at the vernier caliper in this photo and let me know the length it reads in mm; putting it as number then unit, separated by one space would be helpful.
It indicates 4.9 mm
